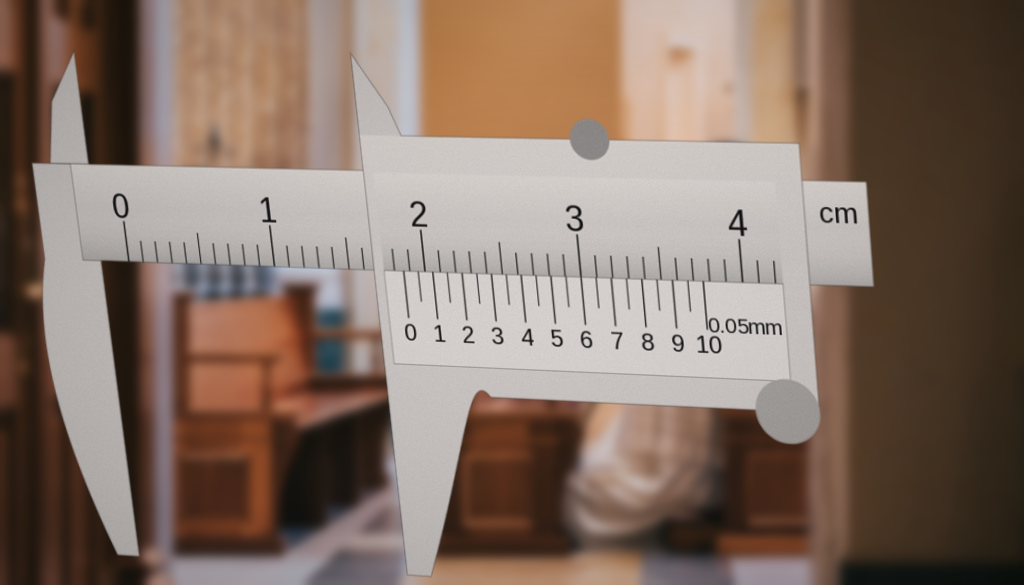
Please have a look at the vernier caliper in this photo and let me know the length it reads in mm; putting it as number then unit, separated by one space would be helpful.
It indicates 18.6 mm
